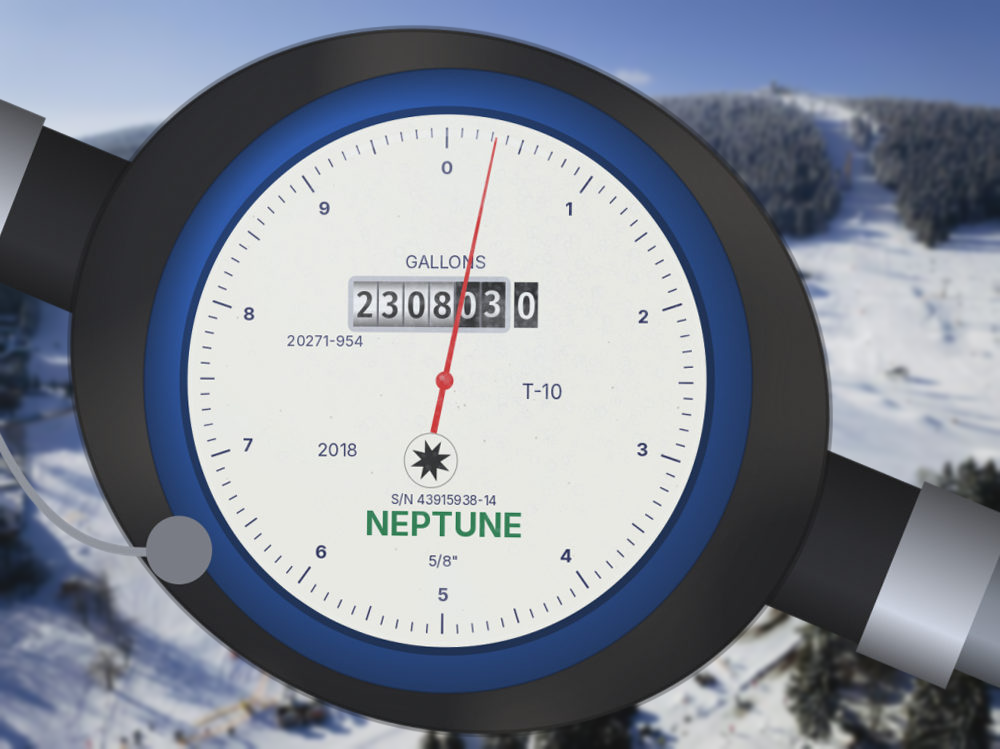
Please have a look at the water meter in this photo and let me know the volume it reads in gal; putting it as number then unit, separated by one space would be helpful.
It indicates 2308030.3 gal
